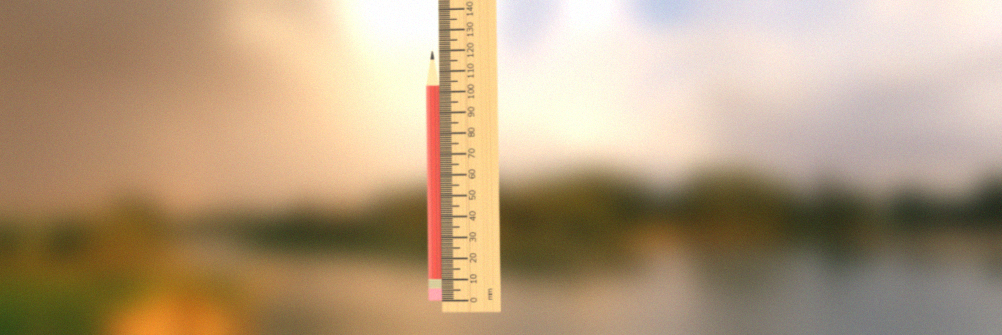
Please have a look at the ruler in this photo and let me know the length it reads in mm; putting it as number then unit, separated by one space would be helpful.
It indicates 120 mm
